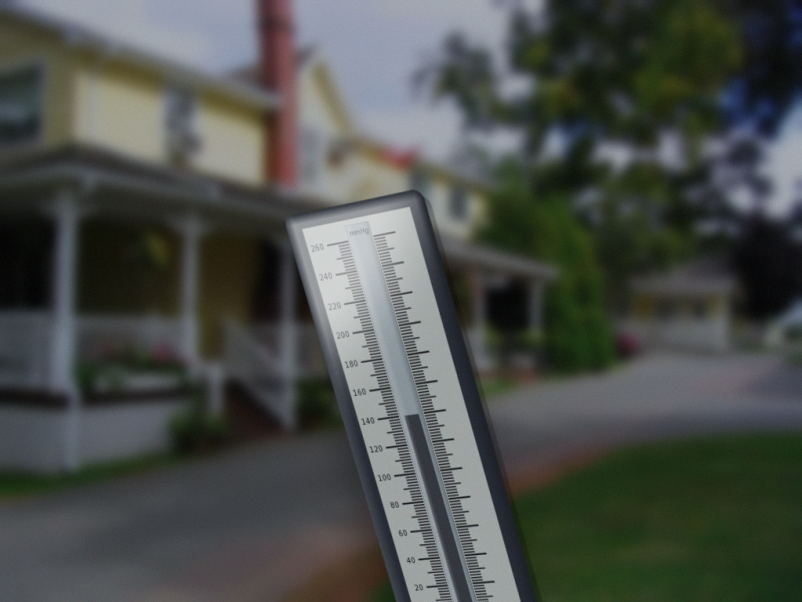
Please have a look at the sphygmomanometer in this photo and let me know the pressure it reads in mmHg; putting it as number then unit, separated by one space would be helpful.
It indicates 140 mmHg
